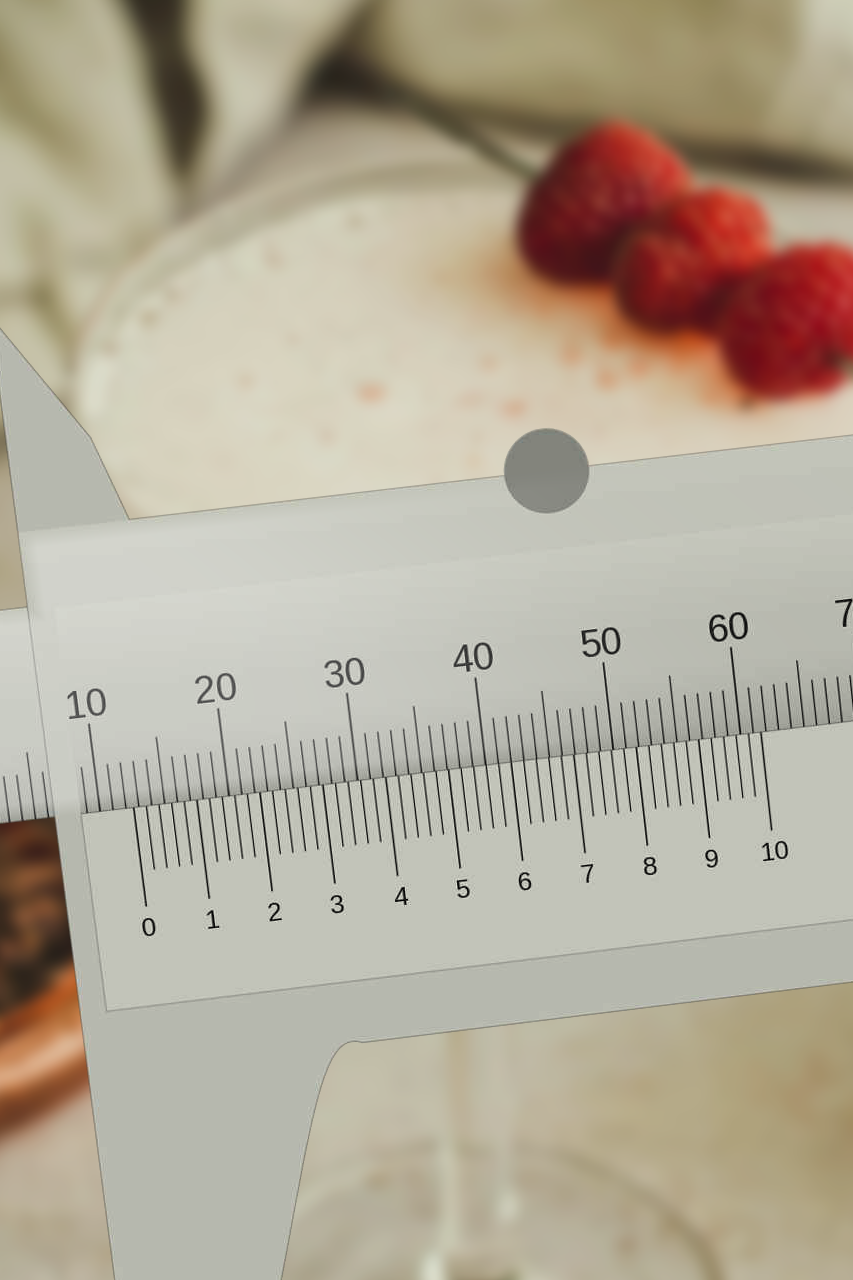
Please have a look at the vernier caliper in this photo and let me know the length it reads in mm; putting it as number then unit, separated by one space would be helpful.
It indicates 12.6 mm
